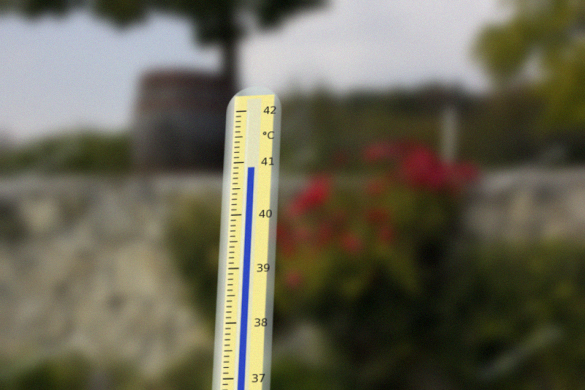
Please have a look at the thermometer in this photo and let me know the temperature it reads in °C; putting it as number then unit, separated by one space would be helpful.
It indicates 40.9 °C
